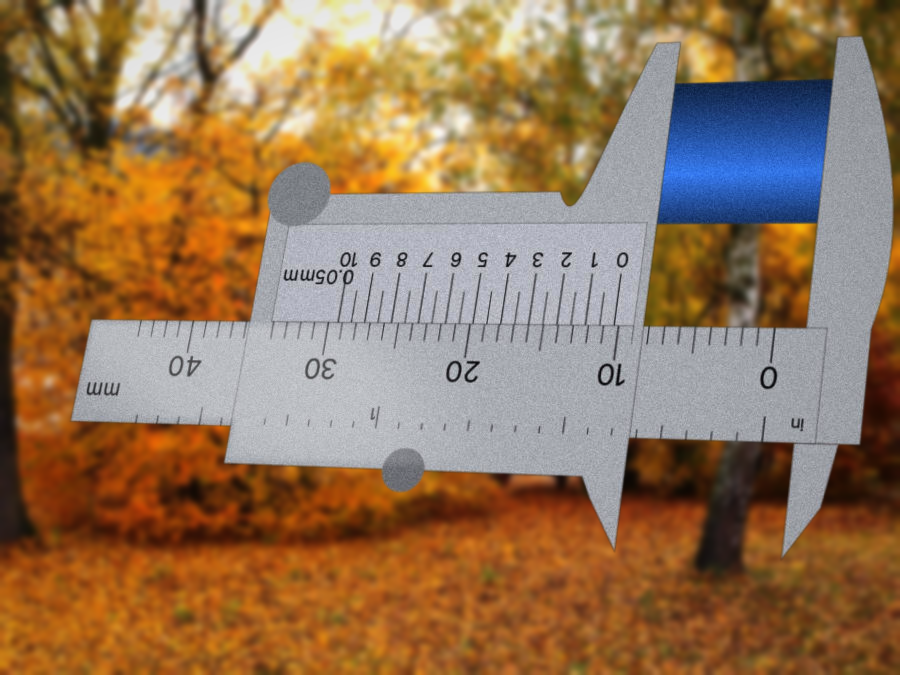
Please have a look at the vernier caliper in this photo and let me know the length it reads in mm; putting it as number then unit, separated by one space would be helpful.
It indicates 10.3 mm
